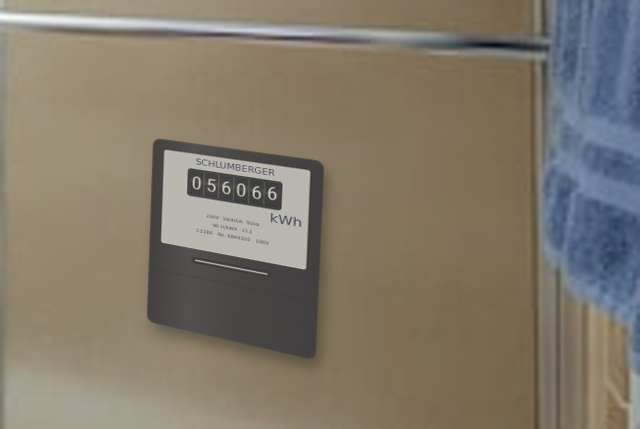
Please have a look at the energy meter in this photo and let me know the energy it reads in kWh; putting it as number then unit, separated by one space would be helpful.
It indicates 56066 kWh
